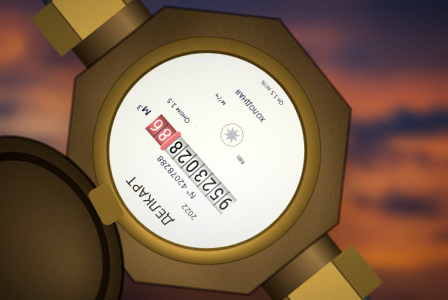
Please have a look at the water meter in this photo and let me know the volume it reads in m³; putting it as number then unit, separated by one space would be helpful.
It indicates 9523028.86 m³
